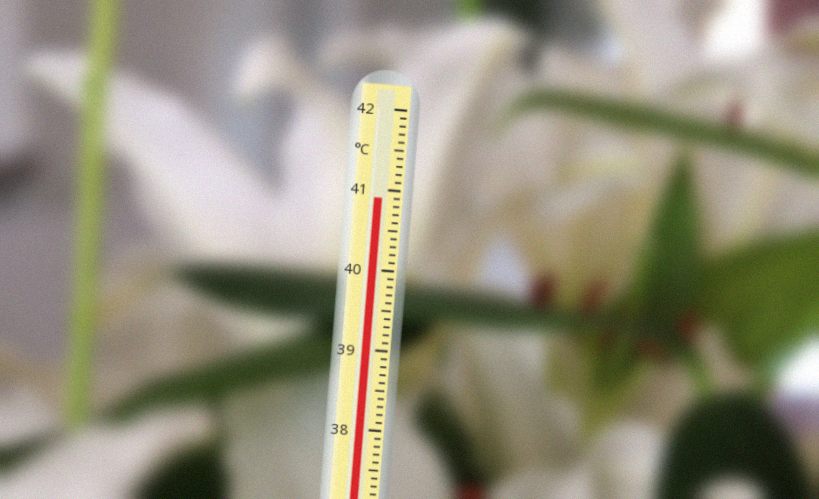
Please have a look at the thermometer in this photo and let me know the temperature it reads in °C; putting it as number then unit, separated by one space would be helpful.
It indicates 40.9 °C
